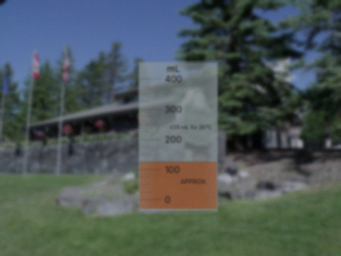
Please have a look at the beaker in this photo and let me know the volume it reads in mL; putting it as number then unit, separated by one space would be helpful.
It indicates 125 mL
